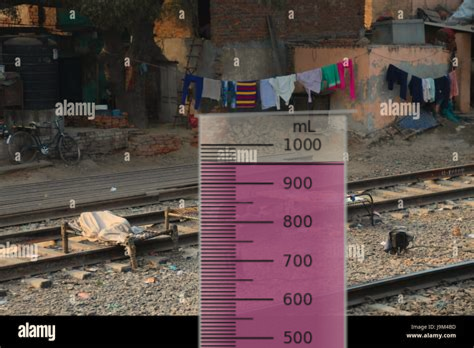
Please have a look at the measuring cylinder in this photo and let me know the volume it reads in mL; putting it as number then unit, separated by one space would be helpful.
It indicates 950 mL
